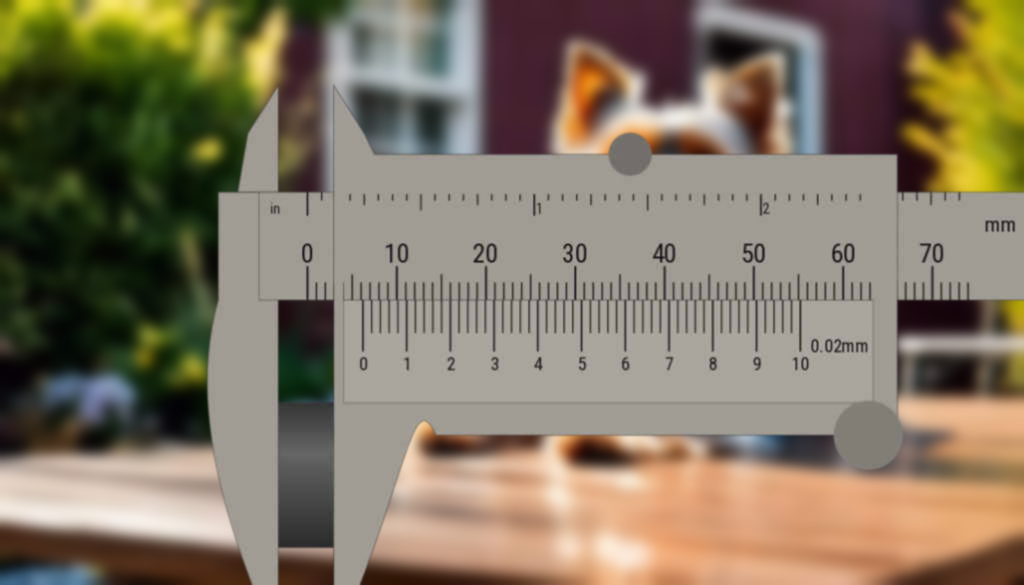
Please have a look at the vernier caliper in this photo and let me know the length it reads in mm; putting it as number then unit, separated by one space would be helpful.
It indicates 6.2 mm
